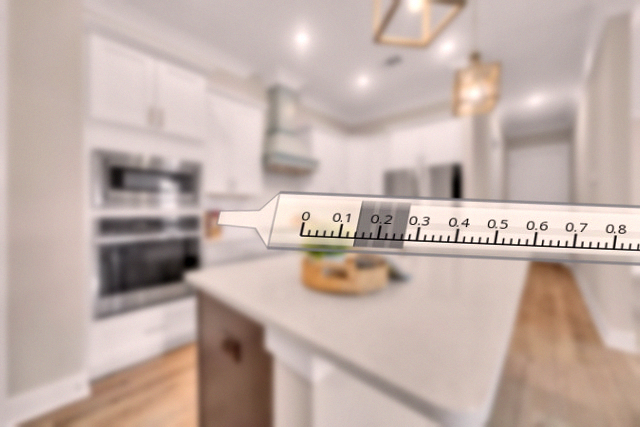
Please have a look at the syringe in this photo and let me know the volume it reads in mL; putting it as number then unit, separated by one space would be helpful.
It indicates 0.14 mL
